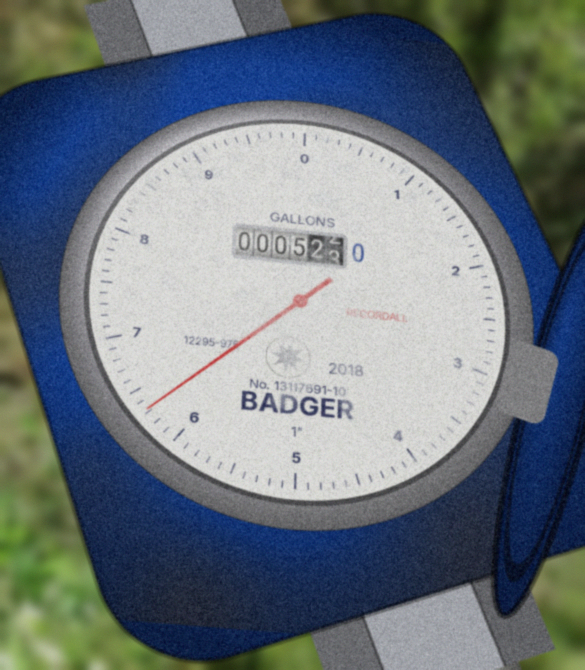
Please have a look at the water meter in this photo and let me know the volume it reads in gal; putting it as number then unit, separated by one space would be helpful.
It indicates 5226.3 gal
